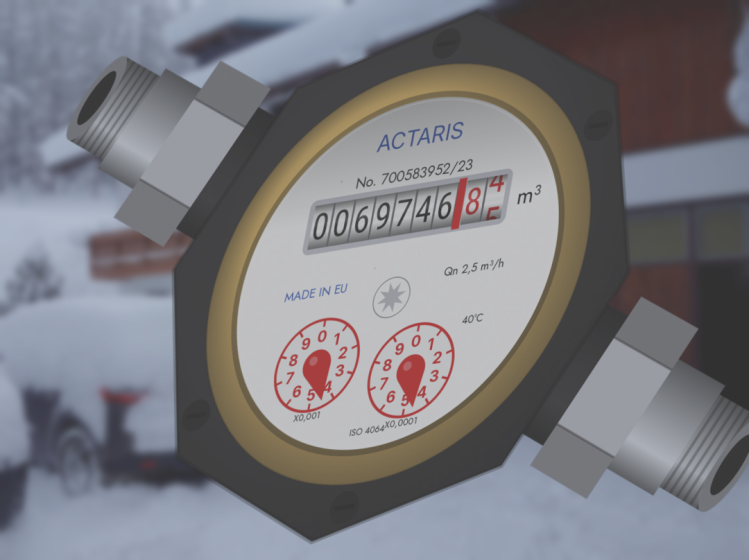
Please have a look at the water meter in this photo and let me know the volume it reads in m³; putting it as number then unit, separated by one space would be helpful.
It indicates 69746.8444 m³
